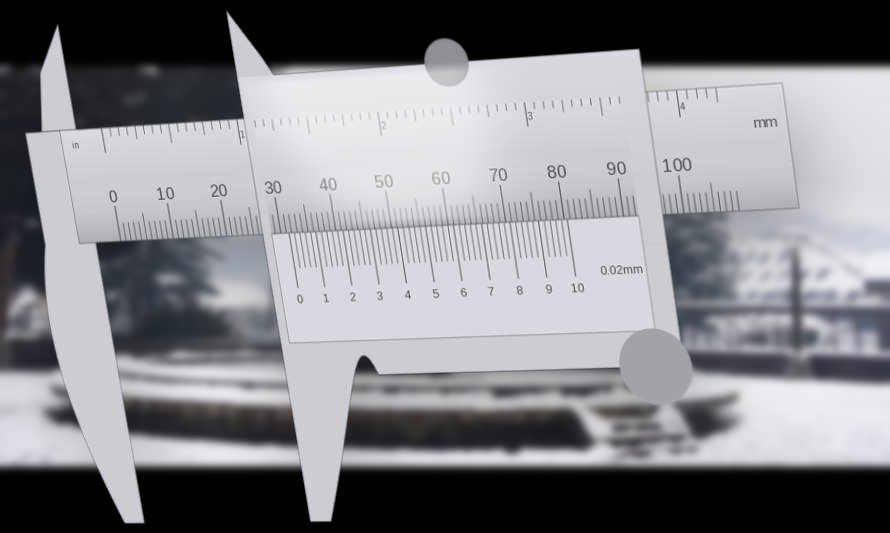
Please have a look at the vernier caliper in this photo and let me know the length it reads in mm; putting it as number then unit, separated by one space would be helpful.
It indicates 31.5 mm
